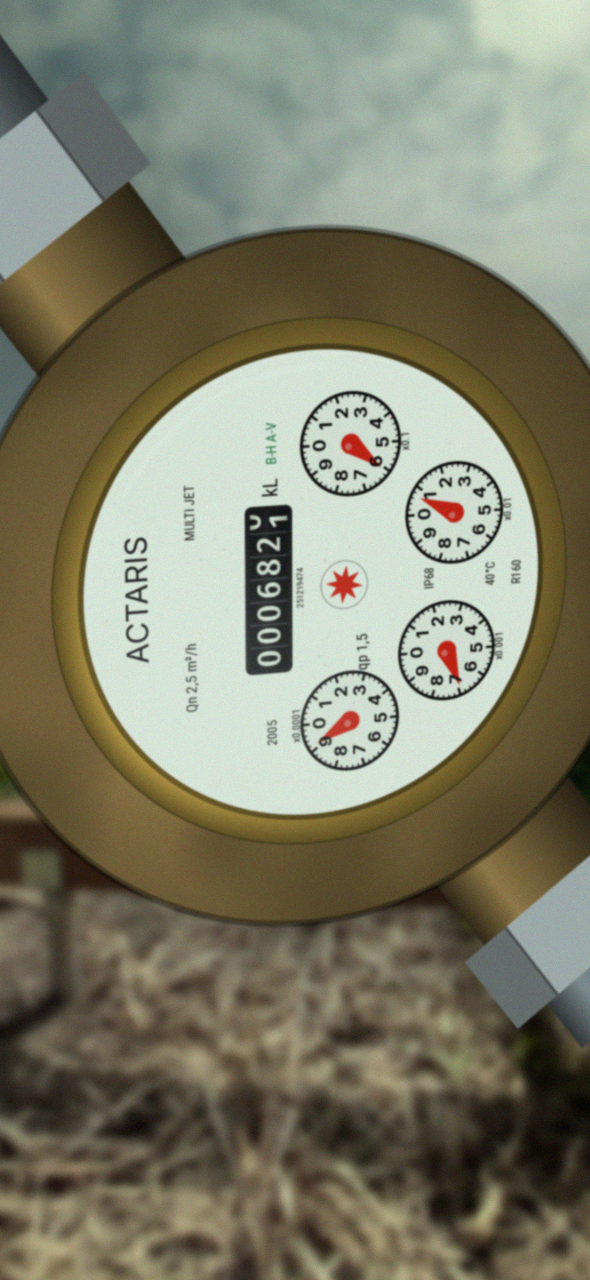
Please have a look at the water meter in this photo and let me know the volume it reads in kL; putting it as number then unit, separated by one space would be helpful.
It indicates 6820.6069 kL
